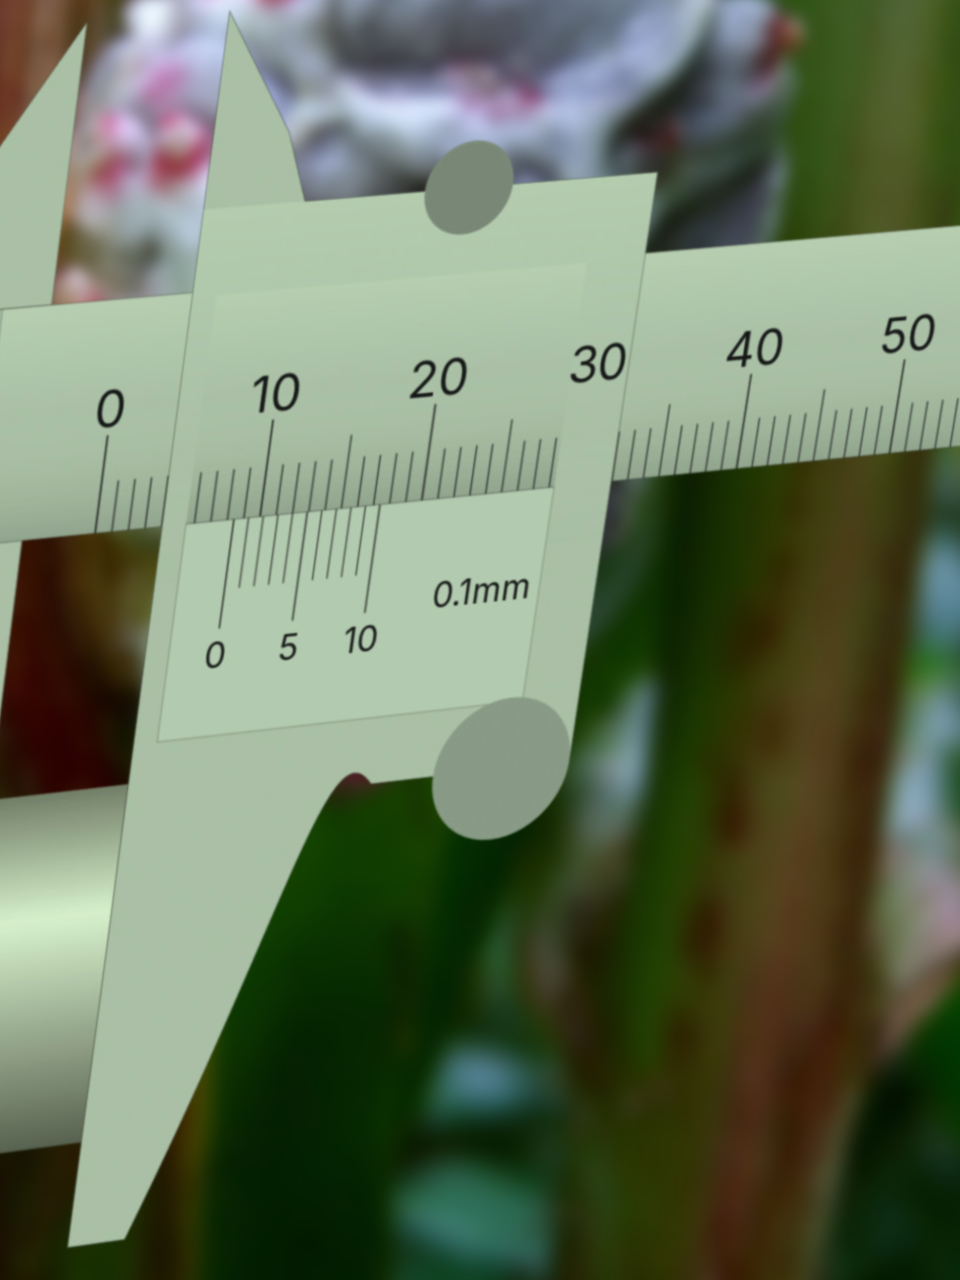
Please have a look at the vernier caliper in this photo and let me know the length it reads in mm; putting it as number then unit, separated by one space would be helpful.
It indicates 8.4 mm
